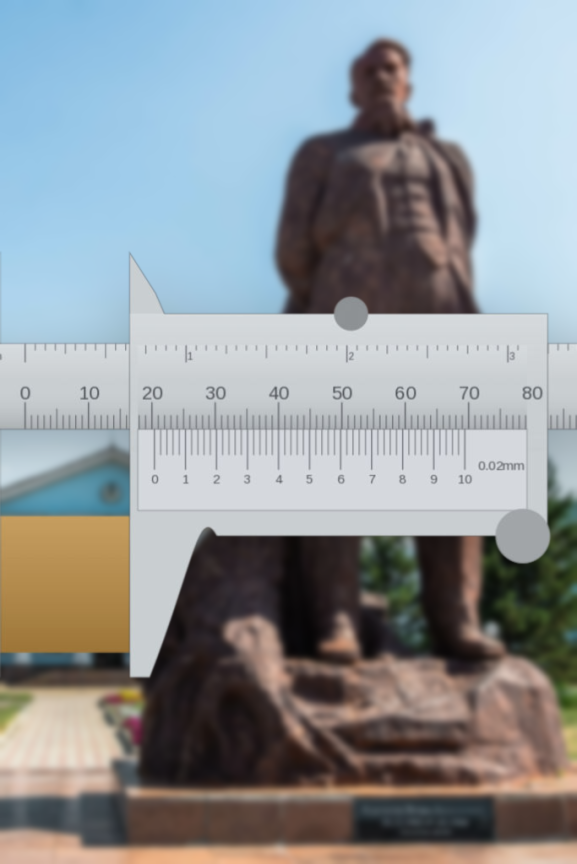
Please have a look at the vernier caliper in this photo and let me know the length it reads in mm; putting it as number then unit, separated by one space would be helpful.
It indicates 20.4 mm
